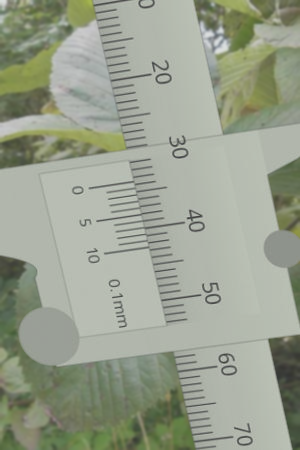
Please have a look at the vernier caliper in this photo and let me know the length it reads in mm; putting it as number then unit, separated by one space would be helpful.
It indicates 33.6 mm
